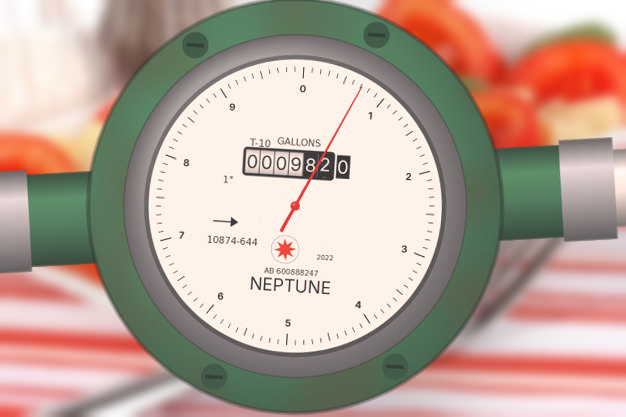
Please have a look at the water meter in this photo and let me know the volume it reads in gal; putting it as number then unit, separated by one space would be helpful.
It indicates 9820.7 gal
